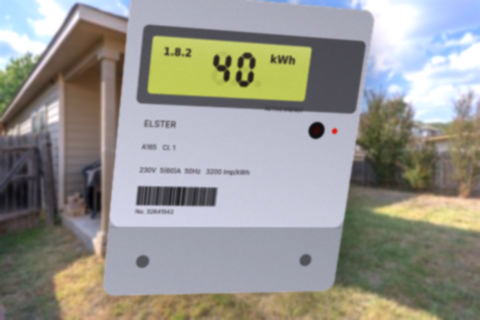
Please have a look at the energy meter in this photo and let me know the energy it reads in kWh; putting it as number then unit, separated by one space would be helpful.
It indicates 40 kWh
